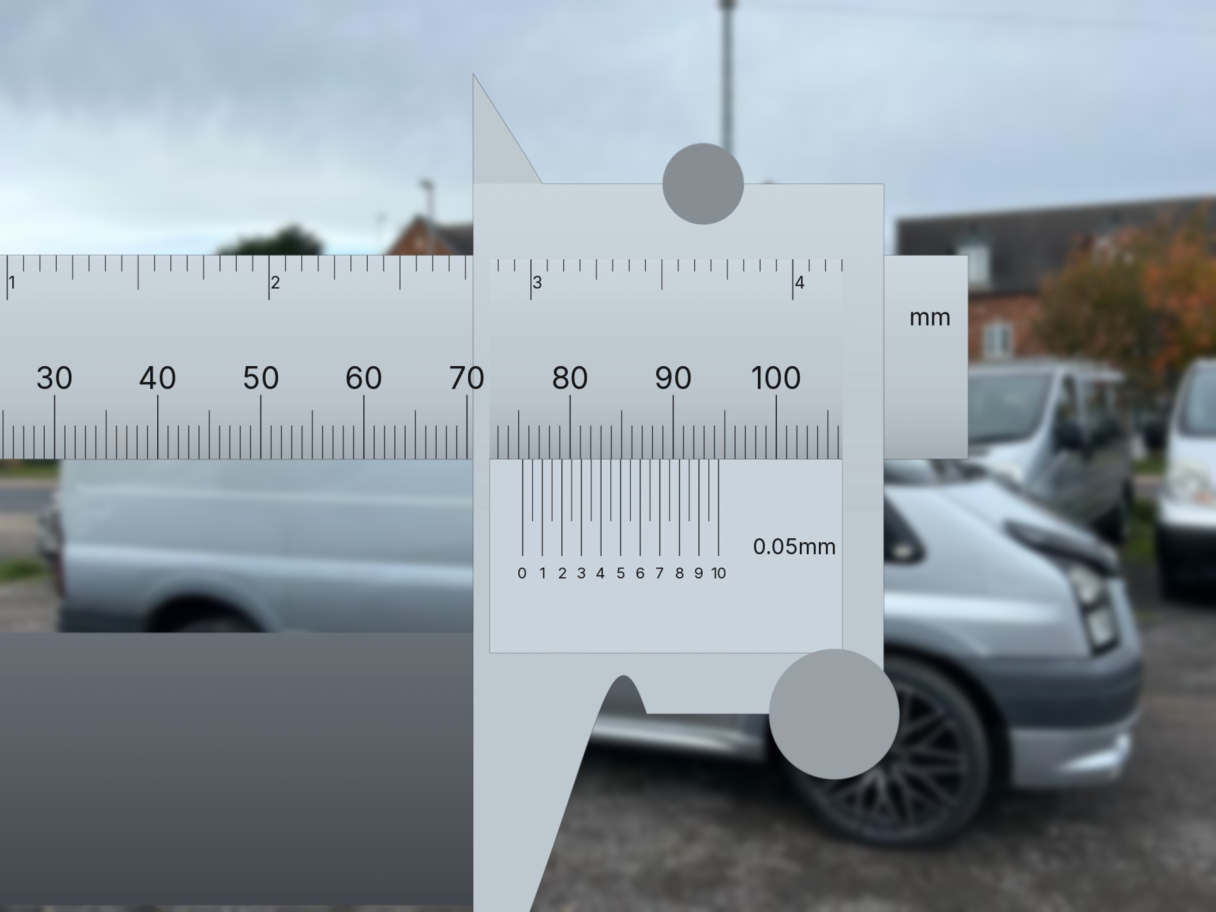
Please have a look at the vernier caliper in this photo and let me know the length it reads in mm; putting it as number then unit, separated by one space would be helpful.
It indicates 75.4 mm
